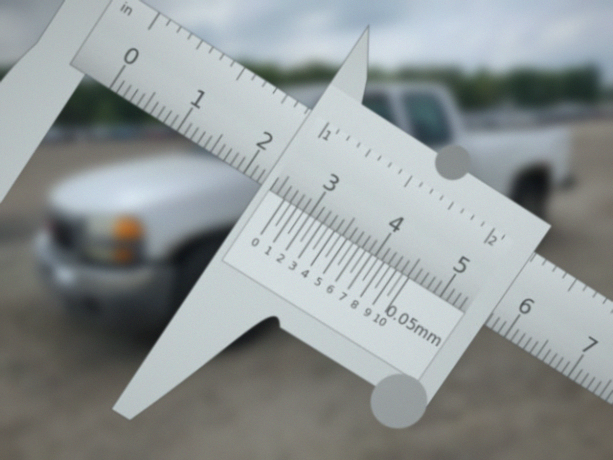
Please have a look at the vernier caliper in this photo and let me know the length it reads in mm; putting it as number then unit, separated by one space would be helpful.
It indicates 26.2 mm
